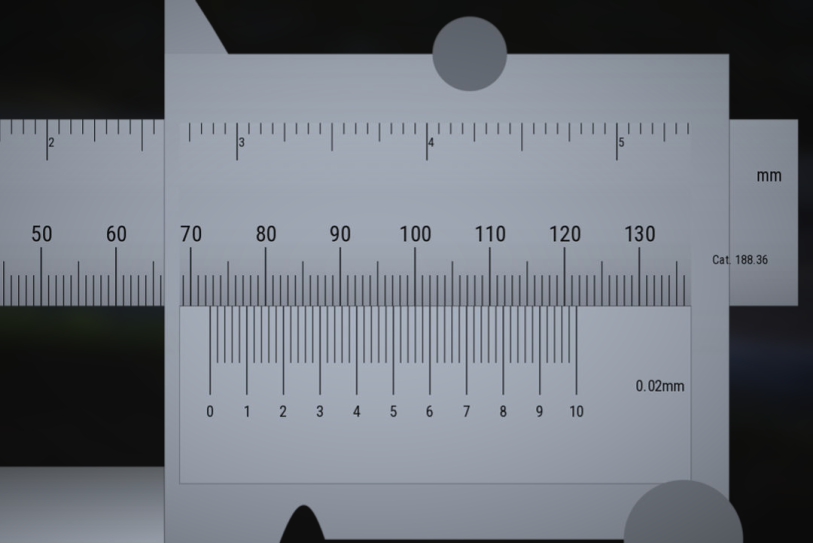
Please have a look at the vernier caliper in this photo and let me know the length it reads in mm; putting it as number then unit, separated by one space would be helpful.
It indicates 72.6 mm
